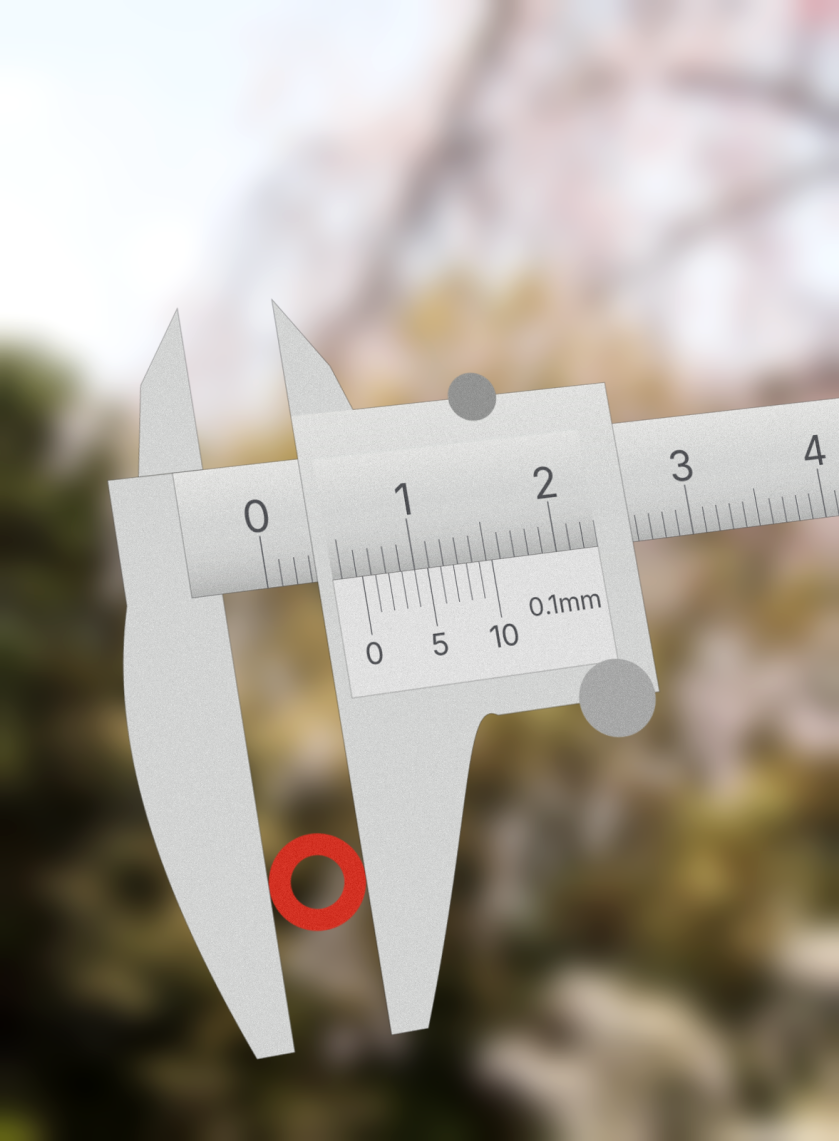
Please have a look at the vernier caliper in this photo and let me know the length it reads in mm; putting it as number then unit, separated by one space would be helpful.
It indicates 6.4 mm
